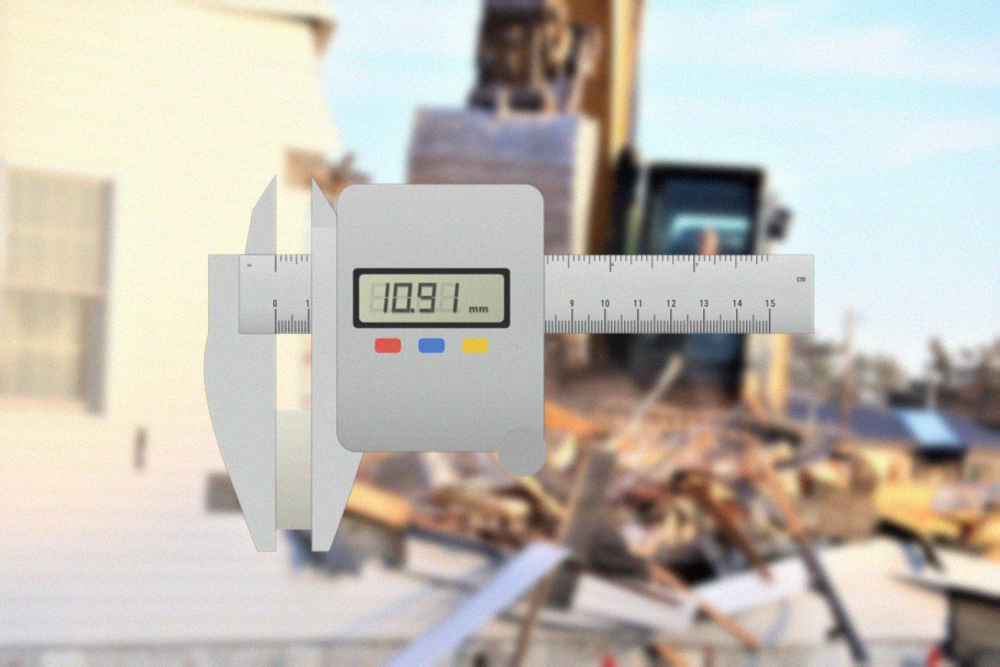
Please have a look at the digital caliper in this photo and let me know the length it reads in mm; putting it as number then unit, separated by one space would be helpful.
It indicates 10.91 mm
